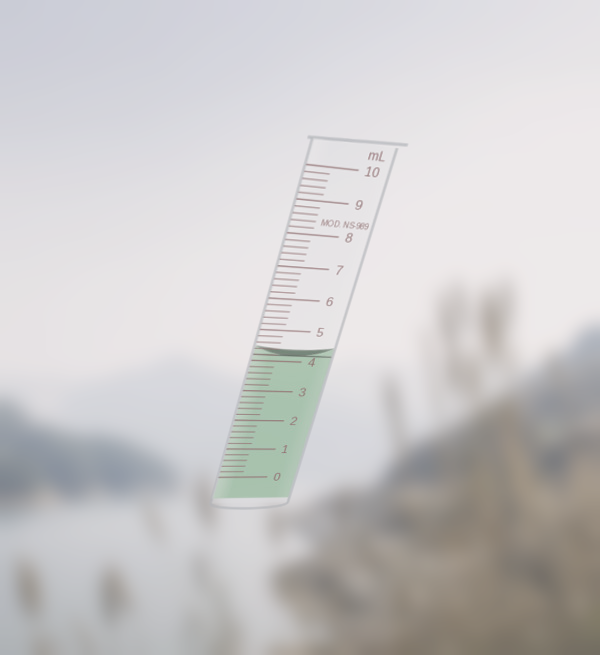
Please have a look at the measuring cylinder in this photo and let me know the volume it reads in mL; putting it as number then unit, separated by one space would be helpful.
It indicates 4.2 mL
